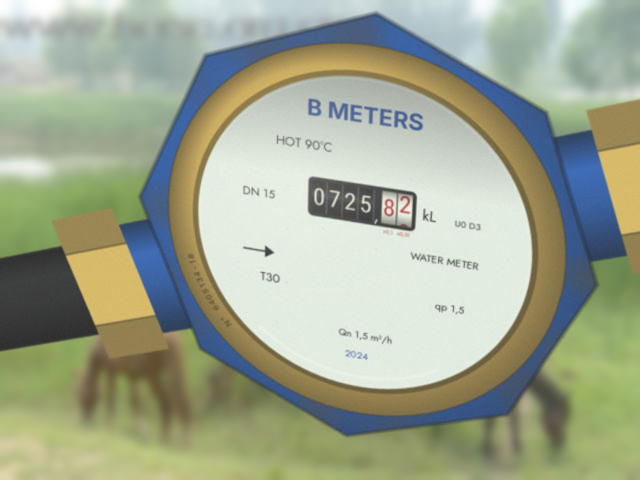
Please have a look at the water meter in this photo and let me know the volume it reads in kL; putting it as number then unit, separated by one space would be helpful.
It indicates 725.82 kL
